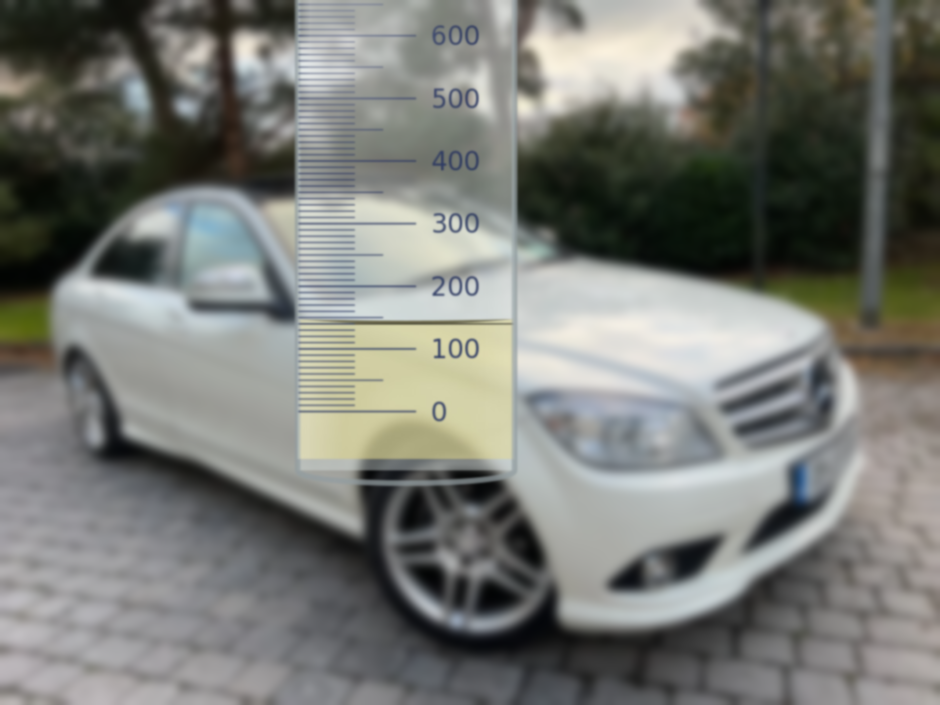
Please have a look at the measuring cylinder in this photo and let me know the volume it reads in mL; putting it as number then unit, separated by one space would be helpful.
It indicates 140 mL
